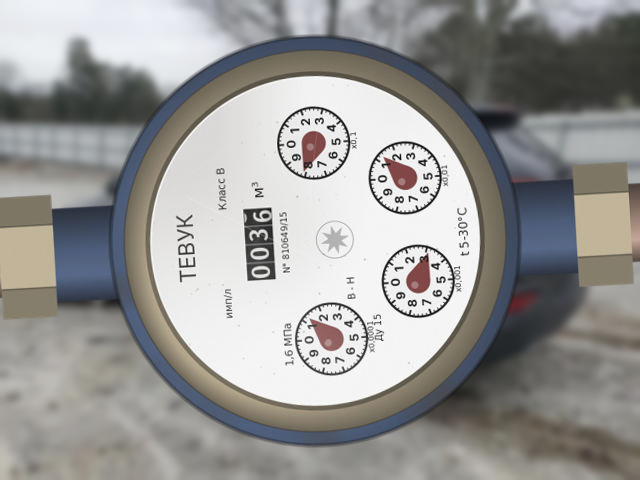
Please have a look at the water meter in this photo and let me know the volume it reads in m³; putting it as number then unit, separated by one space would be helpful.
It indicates 35.8131 m³
